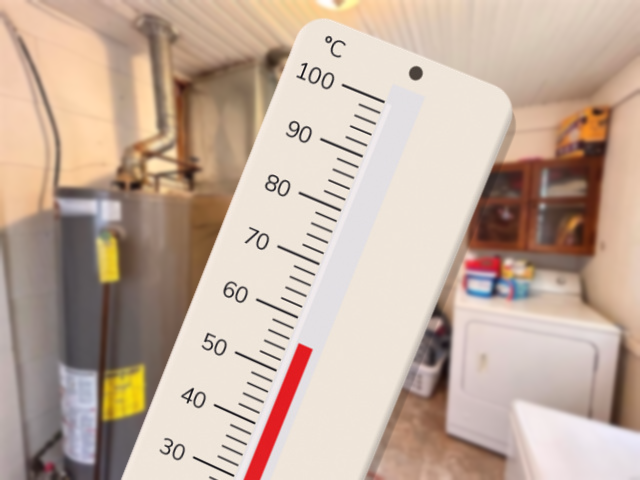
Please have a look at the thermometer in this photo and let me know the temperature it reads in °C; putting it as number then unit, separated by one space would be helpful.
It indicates 56 °C
